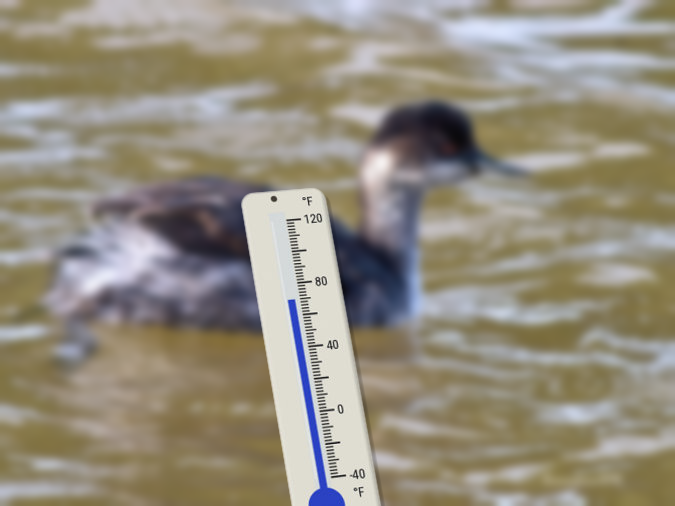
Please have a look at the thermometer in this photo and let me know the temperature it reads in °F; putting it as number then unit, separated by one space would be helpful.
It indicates 70 °F
